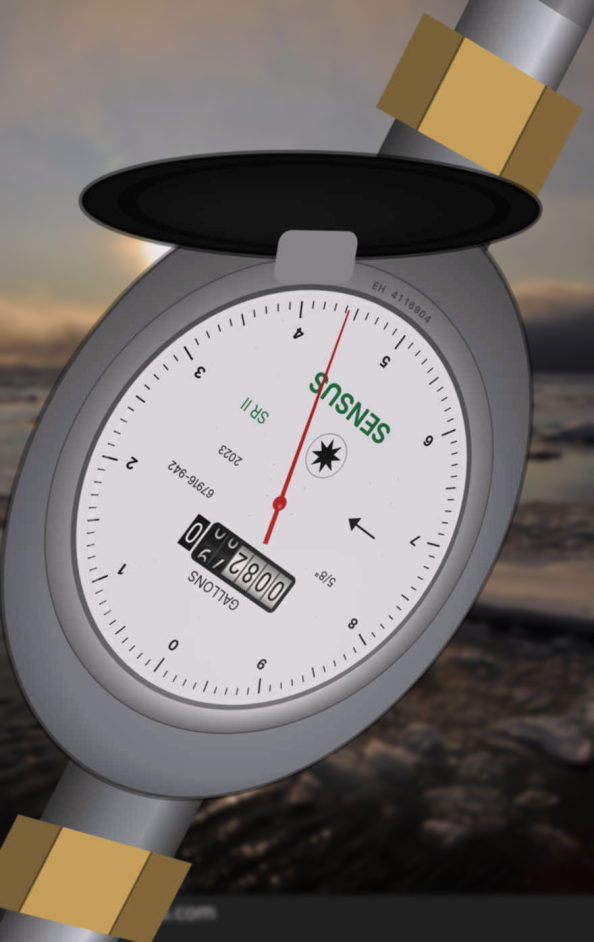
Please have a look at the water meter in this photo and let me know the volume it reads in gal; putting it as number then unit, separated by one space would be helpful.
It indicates 82794.4 gal
